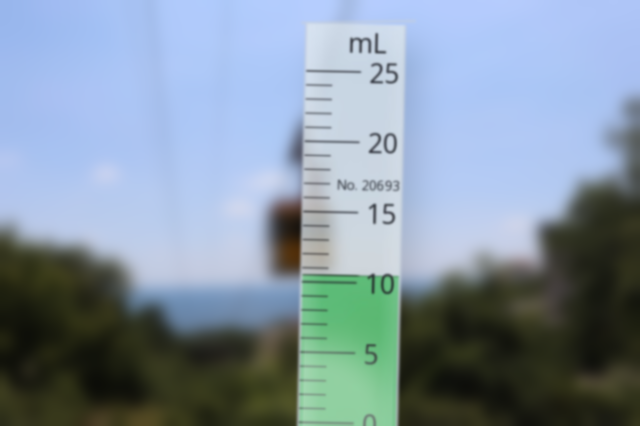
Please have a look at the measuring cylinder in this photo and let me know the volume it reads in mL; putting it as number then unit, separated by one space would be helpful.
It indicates 10.5 mL
